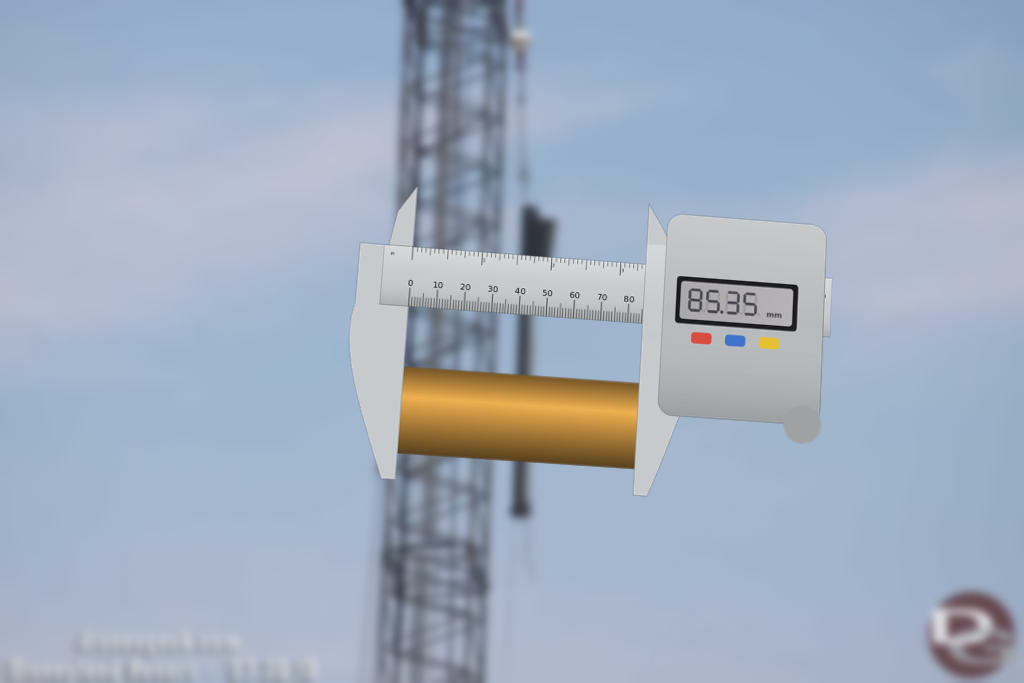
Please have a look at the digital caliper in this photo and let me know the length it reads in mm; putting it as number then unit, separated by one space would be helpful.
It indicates 85.35 mm
